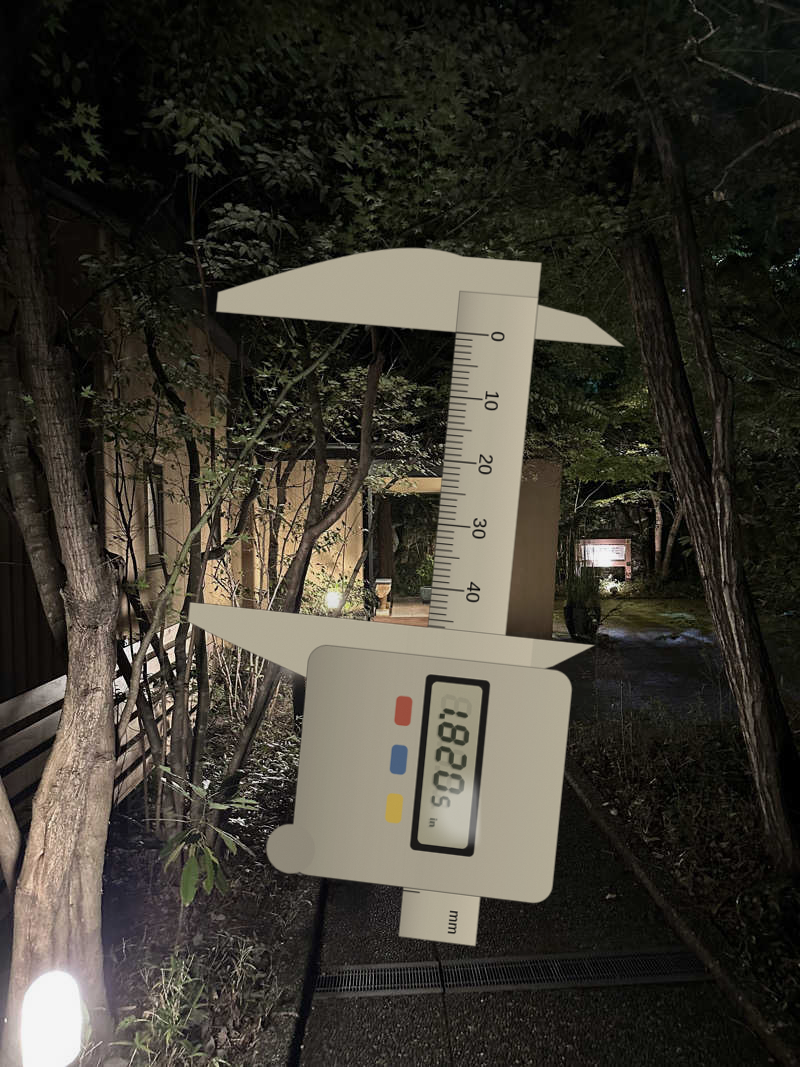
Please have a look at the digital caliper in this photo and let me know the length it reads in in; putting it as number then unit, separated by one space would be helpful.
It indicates 1.8205 in
